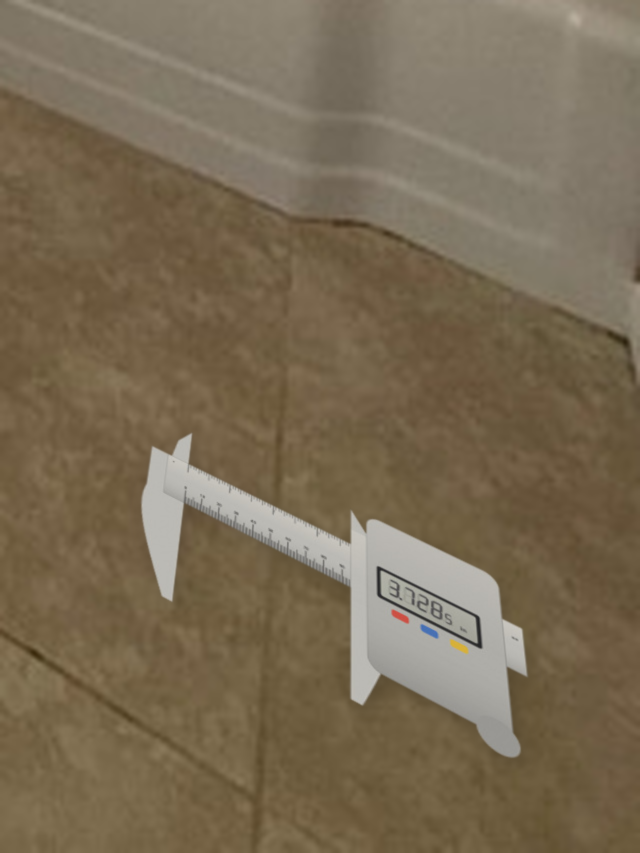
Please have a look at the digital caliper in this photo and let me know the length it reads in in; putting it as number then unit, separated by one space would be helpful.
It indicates 3.7285 in
